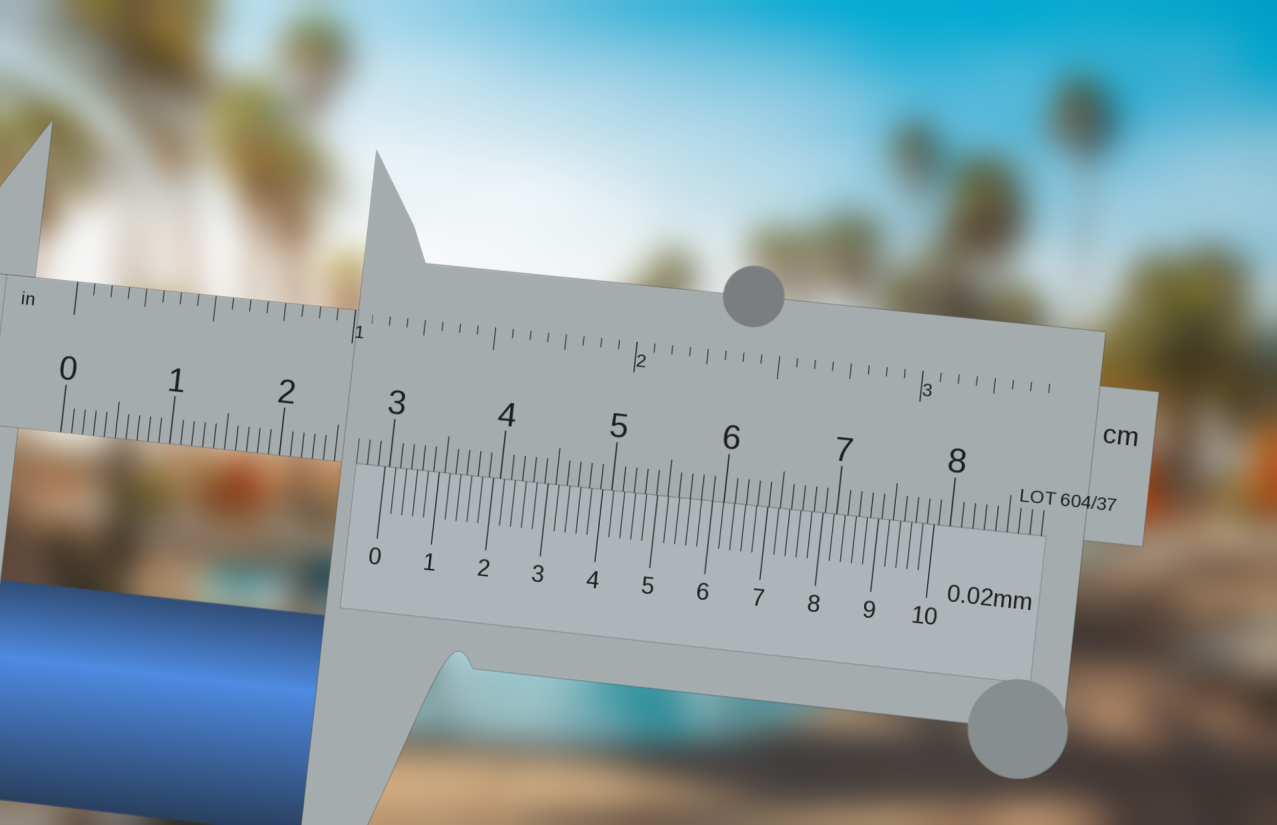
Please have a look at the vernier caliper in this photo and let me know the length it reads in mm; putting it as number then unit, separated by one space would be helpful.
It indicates 29.6 mm
